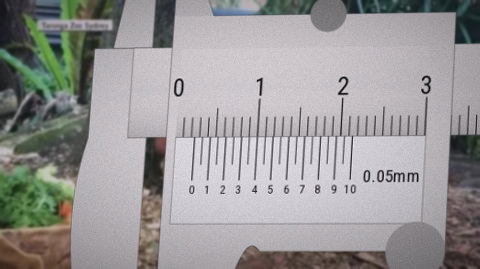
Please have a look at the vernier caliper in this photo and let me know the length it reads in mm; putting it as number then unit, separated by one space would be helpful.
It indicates 2.4 mm
